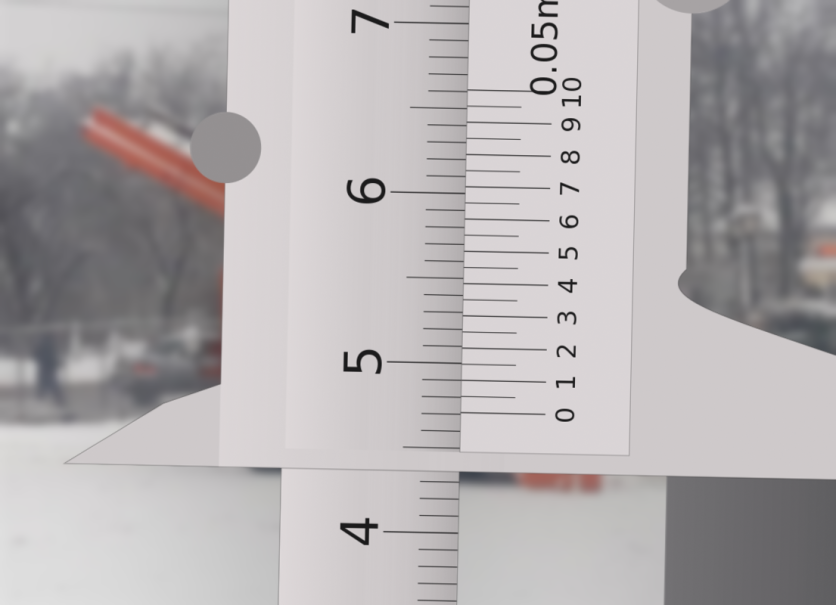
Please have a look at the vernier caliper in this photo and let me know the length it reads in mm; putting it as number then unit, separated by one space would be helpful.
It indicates 47.1 mm
